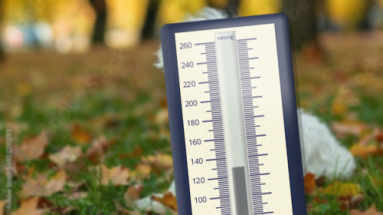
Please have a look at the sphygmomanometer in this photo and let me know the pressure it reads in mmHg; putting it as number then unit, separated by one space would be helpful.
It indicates 130 mmHg
